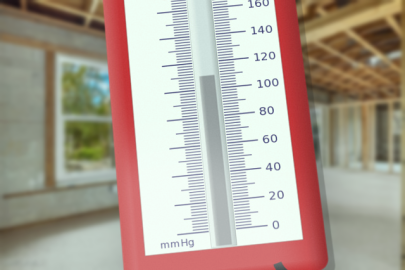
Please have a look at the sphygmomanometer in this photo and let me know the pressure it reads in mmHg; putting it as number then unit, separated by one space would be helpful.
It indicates 110 mmHg
